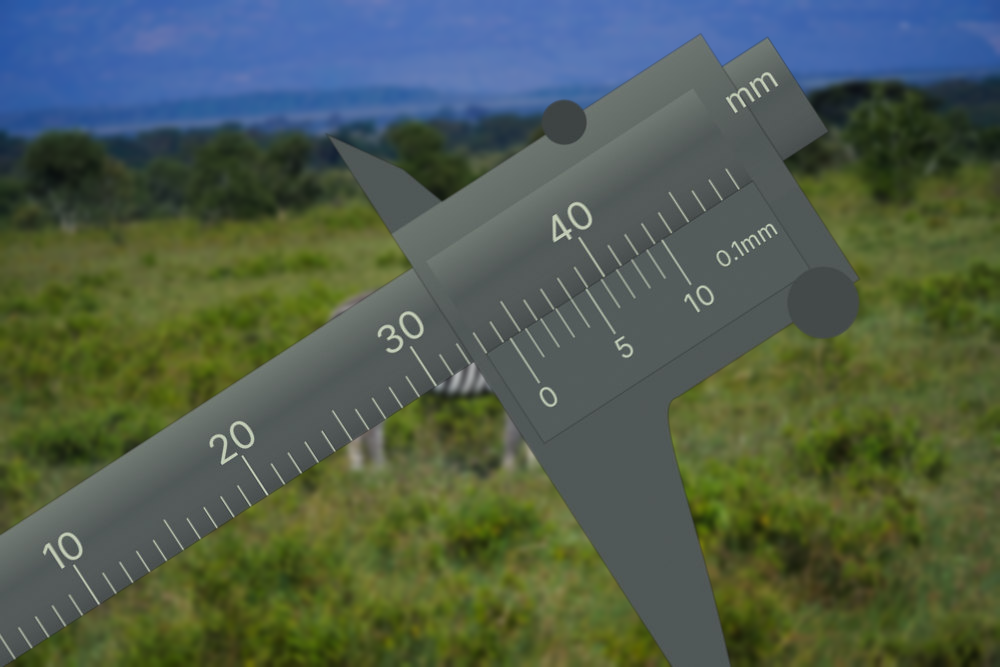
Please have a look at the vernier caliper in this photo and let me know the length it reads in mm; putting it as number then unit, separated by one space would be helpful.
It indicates 34.4 mm
